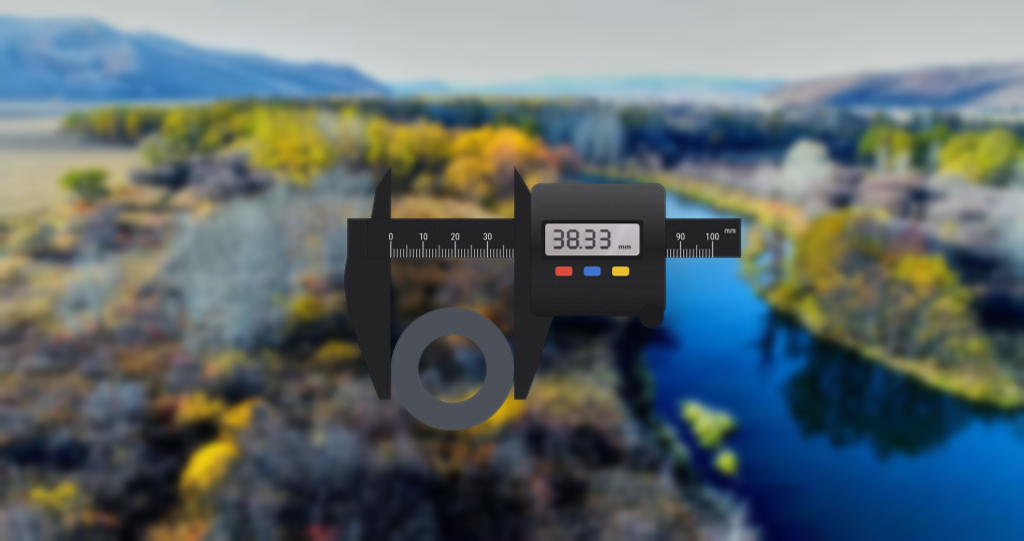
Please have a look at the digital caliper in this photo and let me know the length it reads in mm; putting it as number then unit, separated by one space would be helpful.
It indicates 38.33 mm
